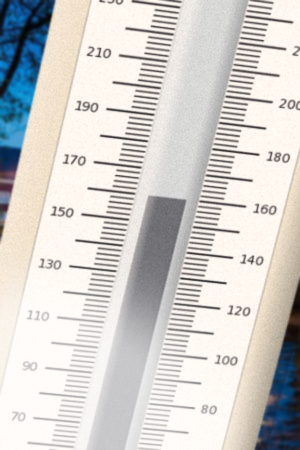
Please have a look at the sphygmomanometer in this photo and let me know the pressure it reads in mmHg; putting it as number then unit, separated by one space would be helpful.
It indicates 160 mmHg
